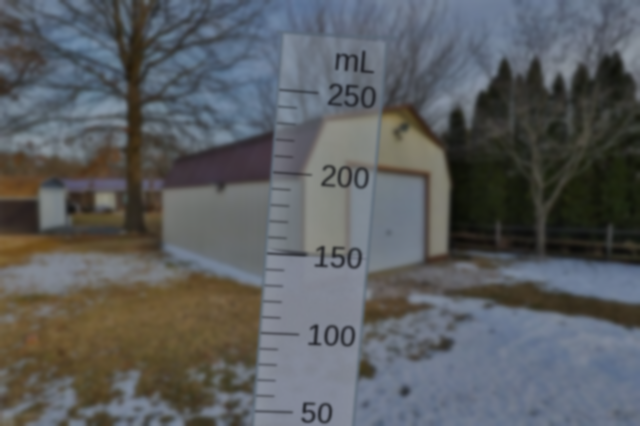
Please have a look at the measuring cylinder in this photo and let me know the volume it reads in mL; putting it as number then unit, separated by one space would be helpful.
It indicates 150 mL
